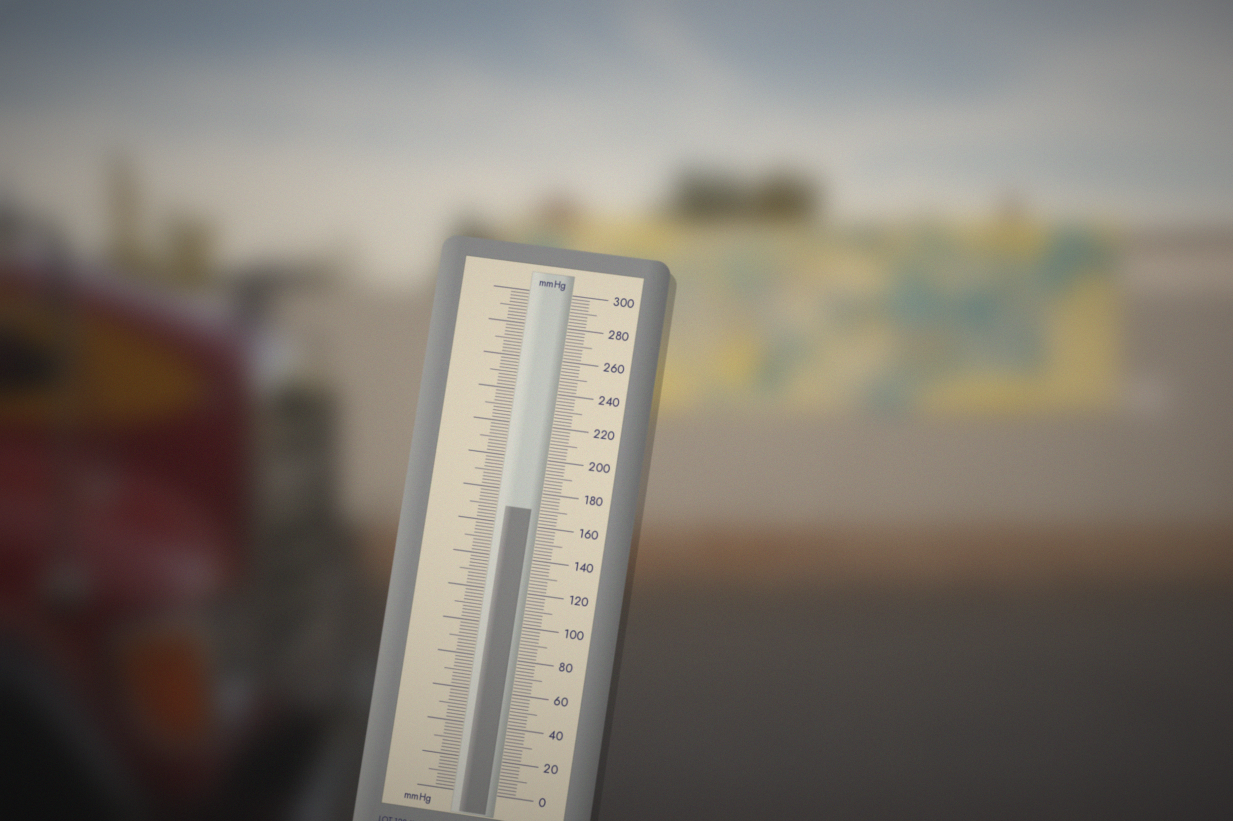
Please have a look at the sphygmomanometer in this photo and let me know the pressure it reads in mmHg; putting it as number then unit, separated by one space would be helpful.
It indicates 170 mmHg
